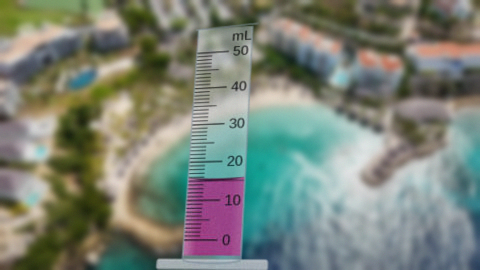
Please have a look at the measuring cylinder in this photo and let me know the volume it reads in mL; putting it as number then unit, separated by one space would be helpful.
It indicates 15 mL
